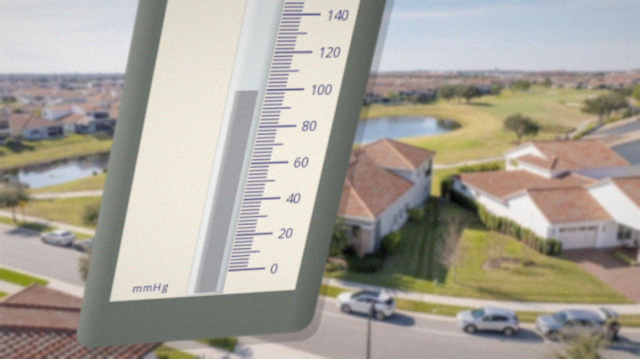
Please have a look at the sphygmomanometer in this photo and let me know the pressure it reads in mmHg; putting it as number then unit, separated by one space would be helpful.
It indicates 100 mmHg
